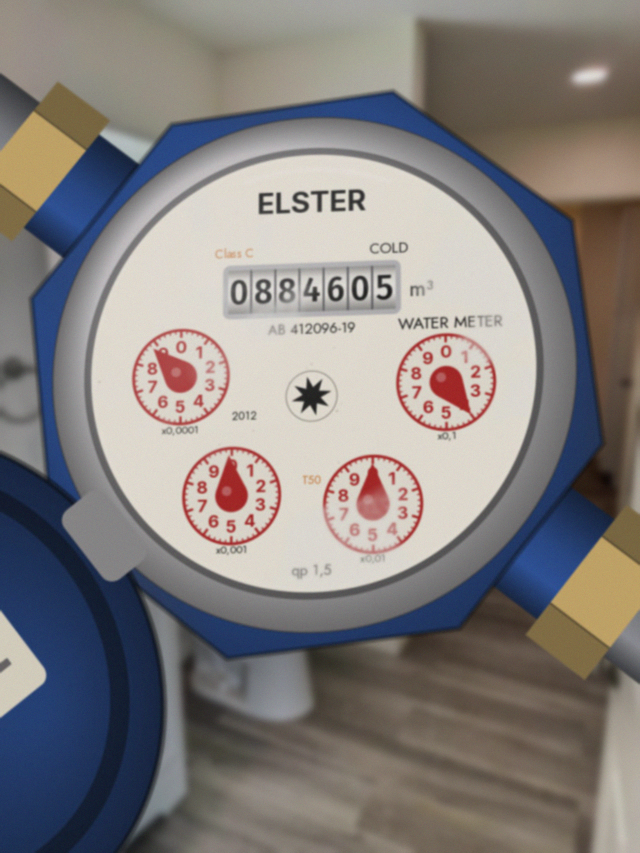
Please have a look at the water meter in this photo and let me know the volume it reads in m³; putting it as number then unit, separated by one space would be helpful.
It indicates 884605.3998 m³
